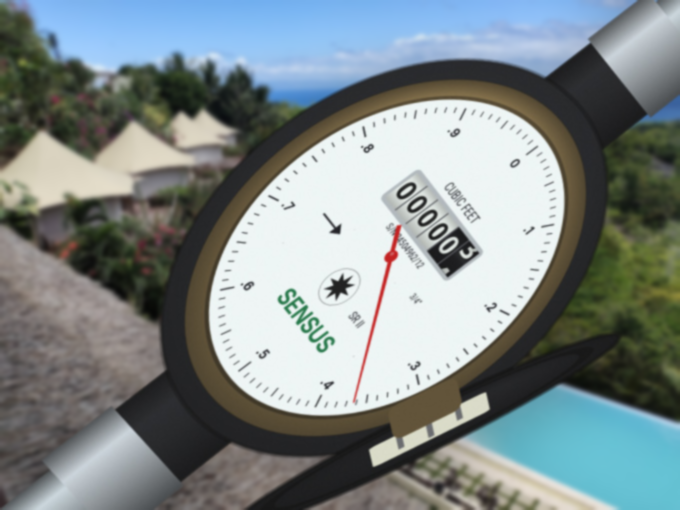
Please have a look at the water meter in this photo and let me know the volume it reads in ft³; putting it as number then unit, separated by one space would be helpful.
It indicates 3.36 ft³
